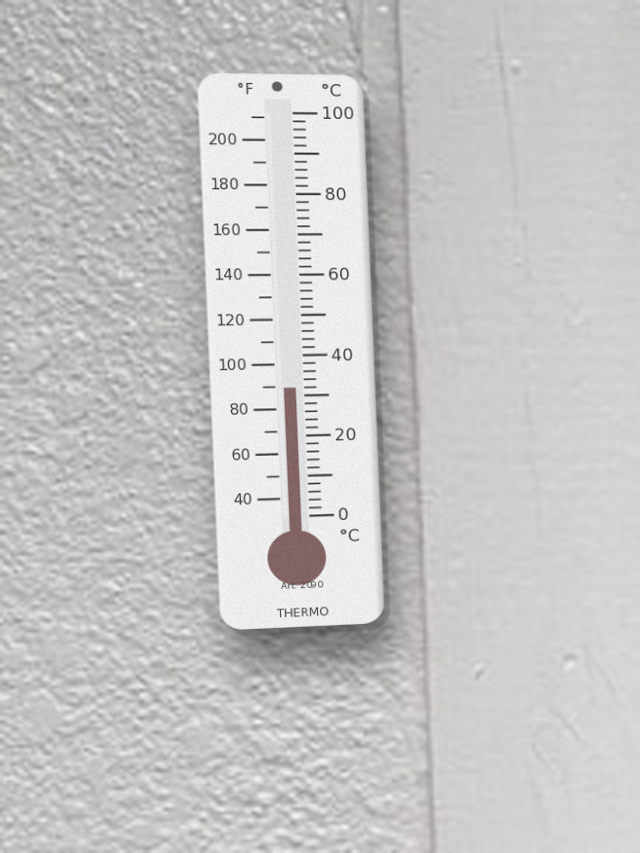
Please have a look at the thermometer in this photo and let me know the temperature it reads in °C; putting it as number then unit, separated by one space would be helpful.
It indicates 32 °C
